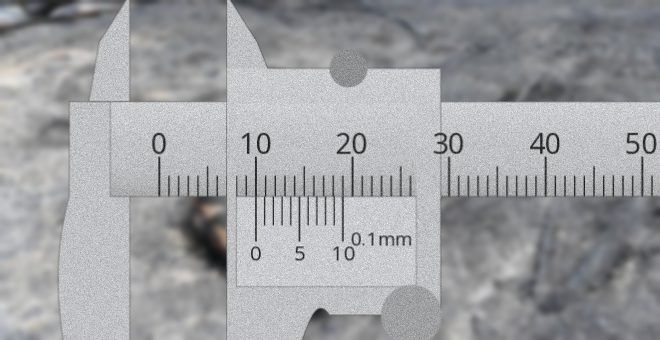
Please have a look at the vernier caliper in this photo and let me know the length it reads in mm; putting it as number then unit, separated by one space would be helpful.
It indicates 10.0 mm
